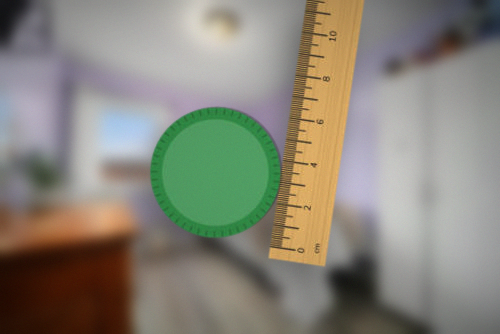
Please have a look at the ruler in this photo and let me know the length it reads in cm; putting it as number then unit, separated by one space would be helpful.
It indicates 6 cm
